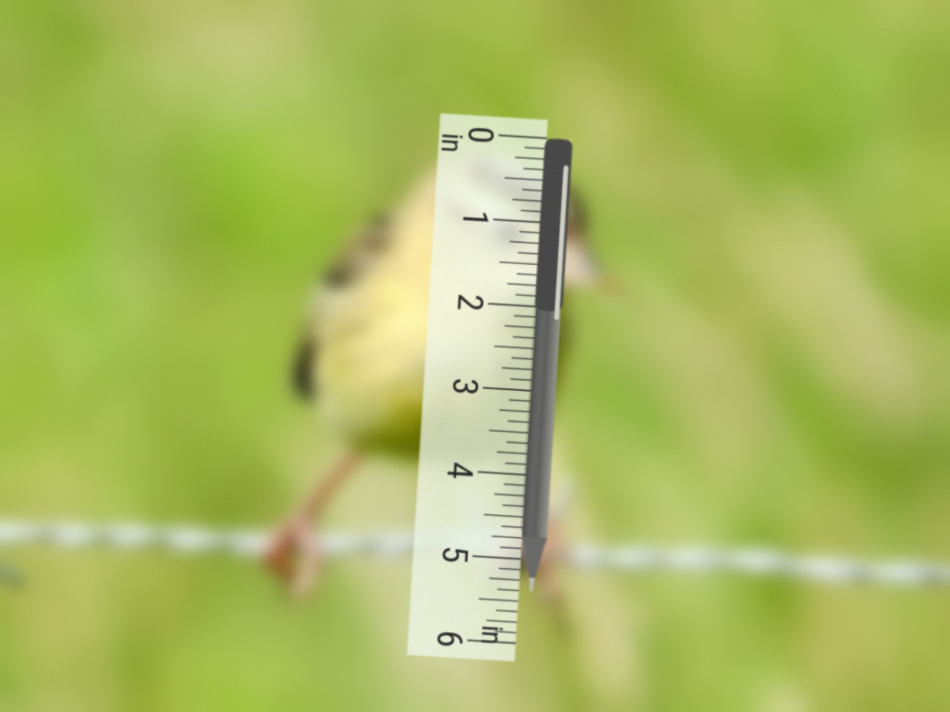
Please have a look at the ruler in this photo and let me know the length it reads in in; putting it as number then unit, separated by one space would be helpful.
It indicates 5.375 in
